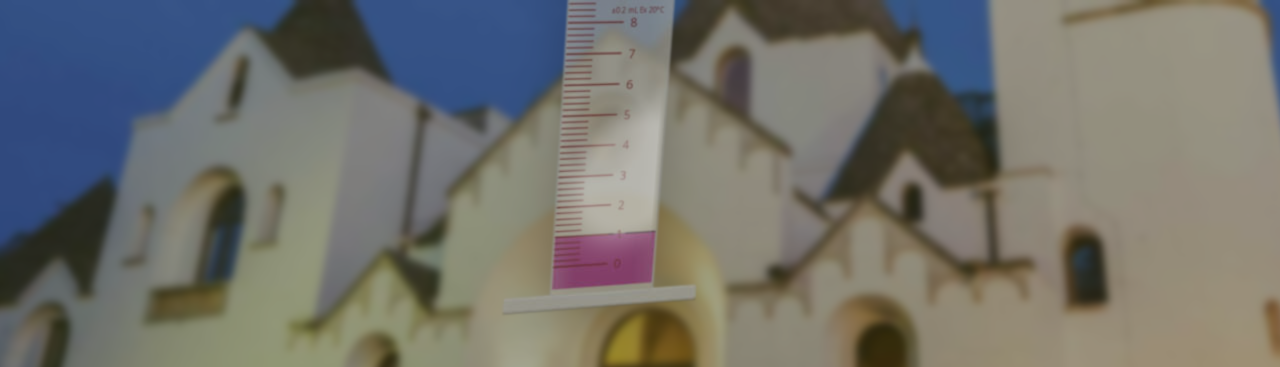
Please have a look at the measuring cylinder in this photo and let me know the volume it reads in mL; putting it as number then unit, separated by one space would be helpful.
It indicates 1 mL
